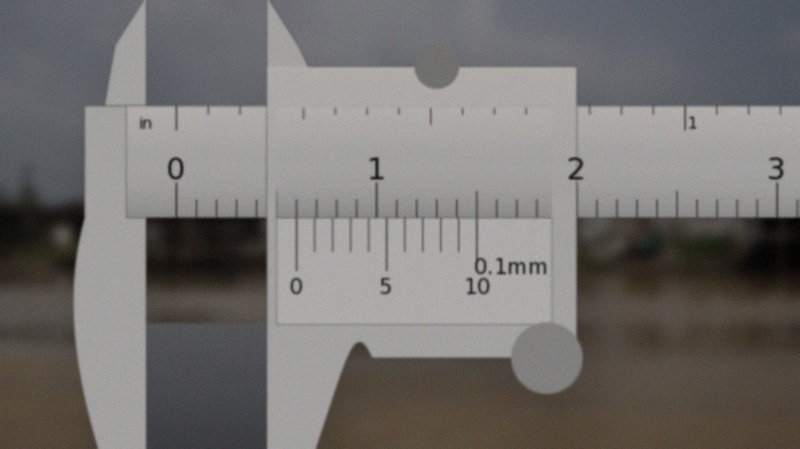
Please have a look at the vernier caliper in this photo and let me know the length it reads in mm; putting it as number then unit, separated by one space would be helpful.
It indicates 6.0 mm
